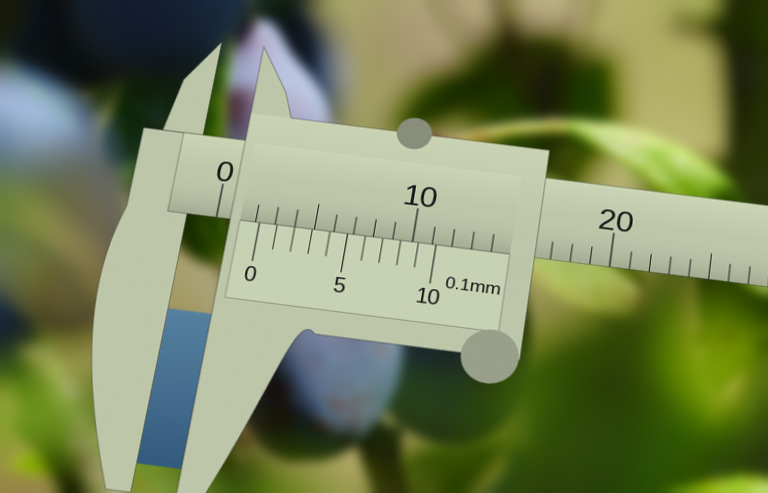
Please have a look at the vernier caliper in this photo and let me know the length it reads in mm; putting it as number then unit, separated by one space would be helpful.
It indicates 2.2 mm
